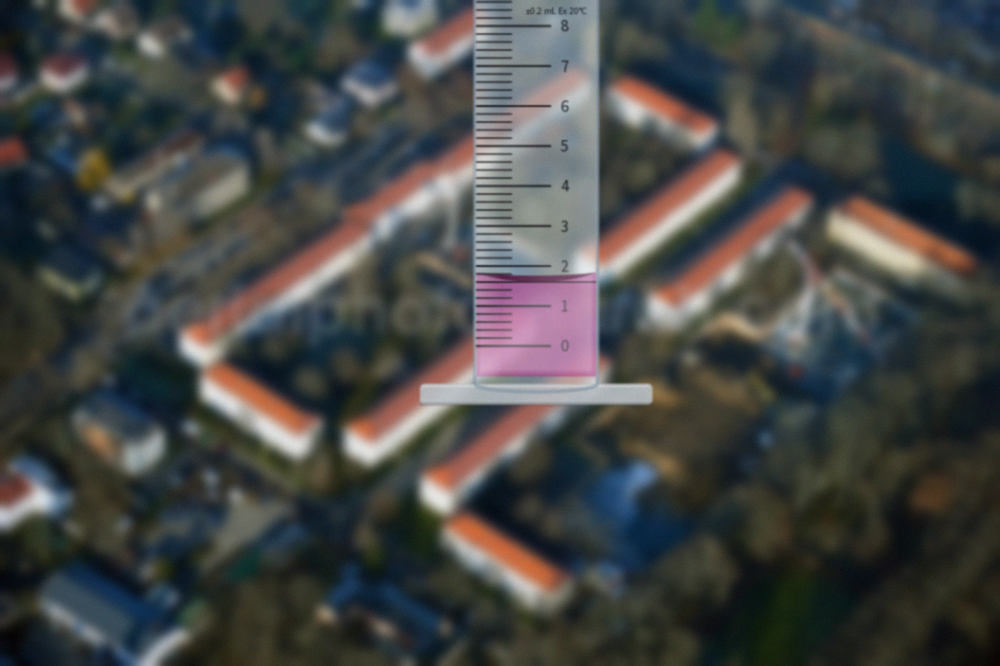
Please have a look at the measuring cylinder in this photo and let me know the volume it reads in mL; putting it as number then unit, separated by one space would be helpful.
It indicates 1.6 mL
